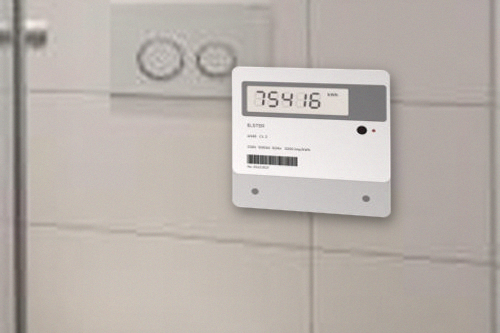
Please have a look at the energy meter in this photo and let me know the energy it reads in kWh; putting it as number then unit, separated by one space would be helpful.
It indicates 75416 kWh
